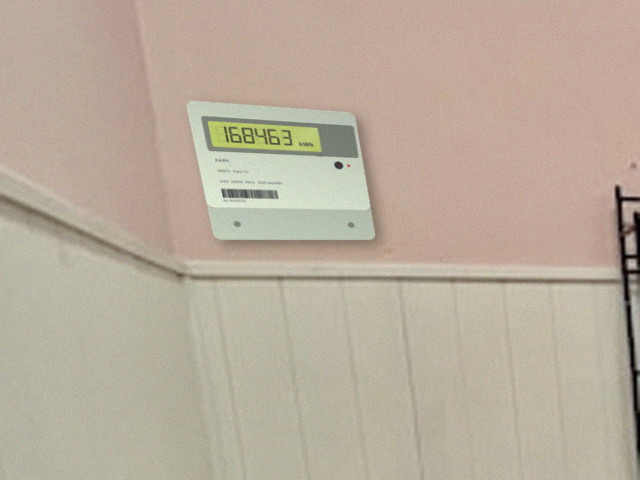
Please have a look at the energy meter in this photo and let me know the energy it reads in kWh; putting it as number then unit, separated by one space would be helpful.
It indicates 168463 kWh
